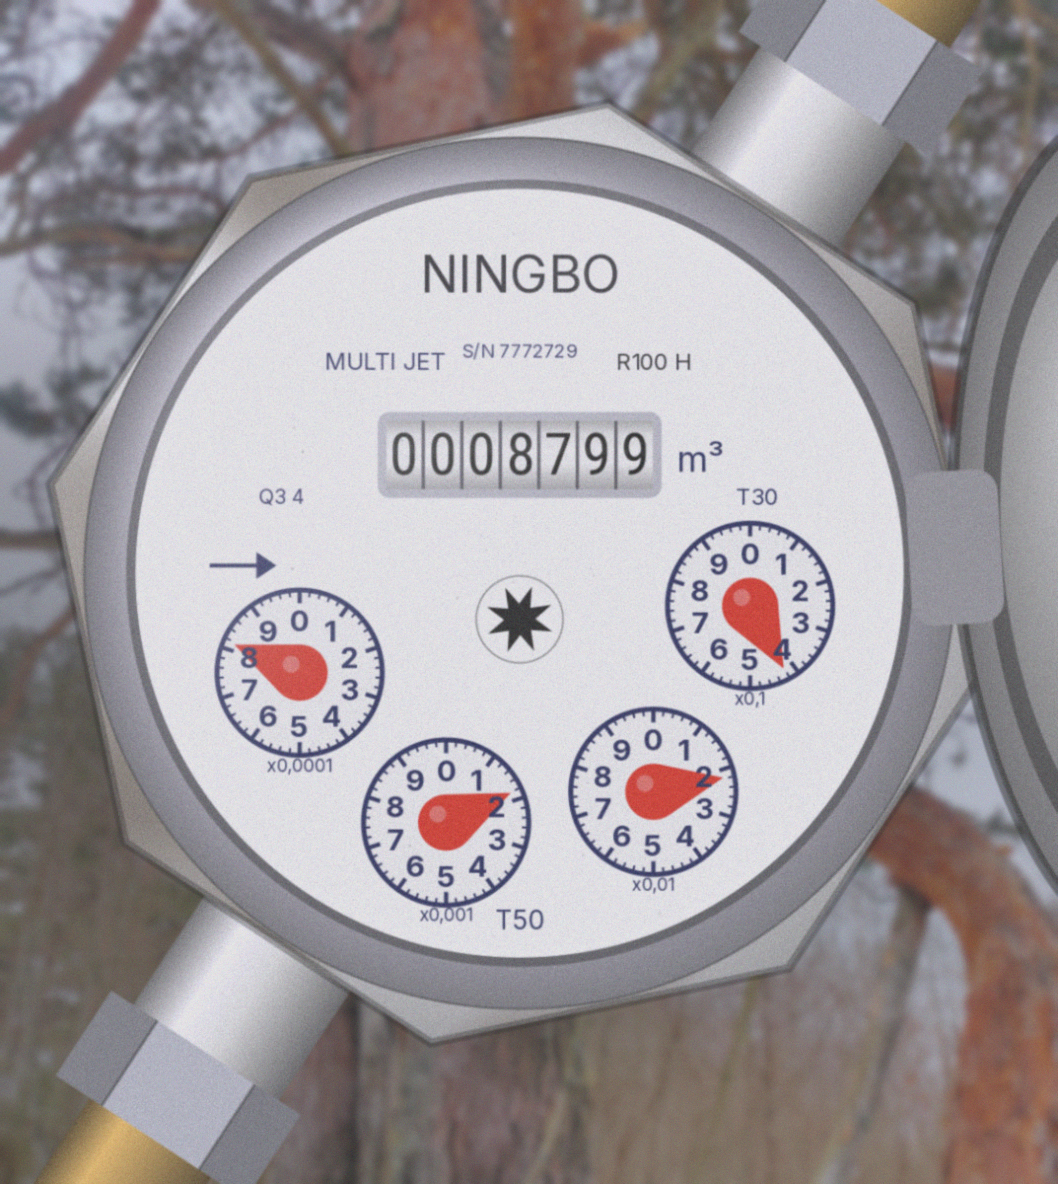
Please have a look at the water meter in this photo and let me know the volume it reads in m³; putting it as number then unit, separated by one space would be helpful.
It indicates 8799.4218 m³
